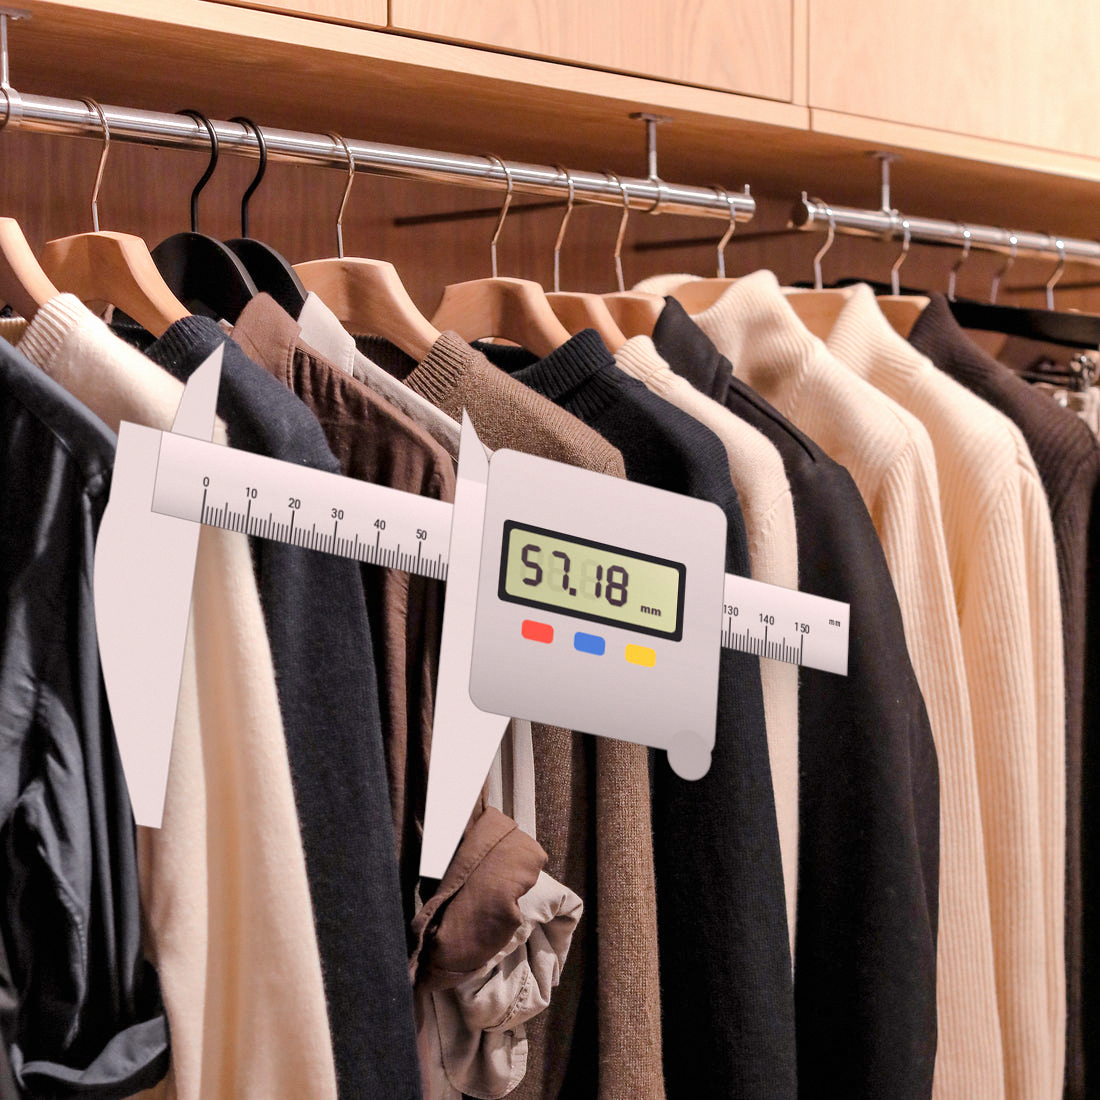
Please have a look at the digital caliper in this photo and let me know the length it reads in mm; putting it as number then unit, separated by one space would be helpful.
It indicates 57.18 mm
